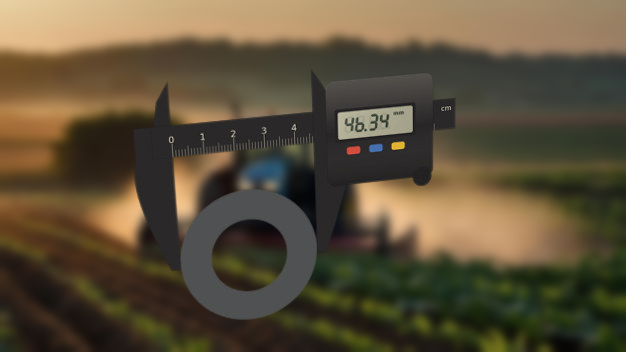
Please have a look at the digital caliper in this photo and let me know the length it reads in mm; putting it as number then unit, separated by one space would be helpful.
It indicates 46.34 mm
